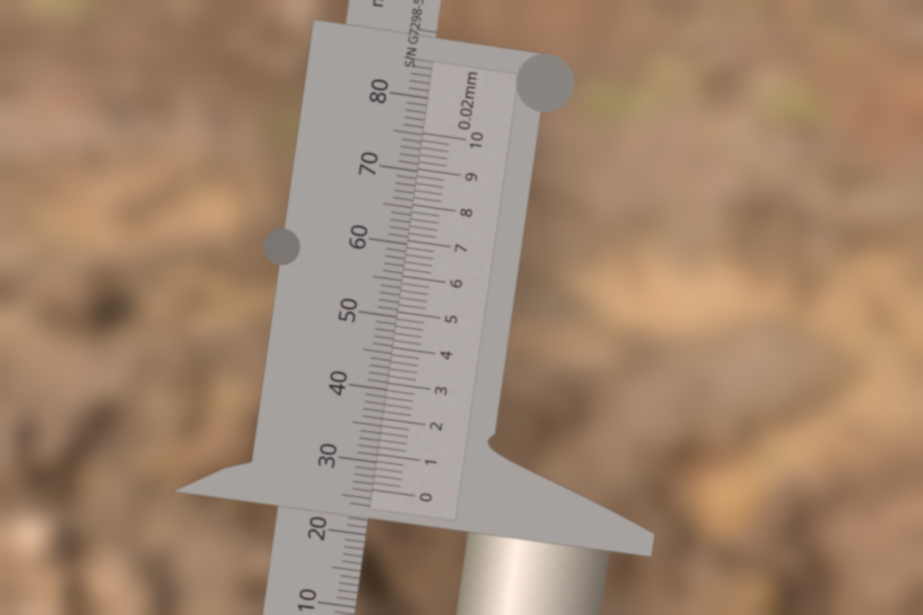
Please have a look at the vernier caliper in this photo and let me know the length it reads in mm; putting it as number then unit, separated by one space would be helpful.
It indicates 26.2 mm
